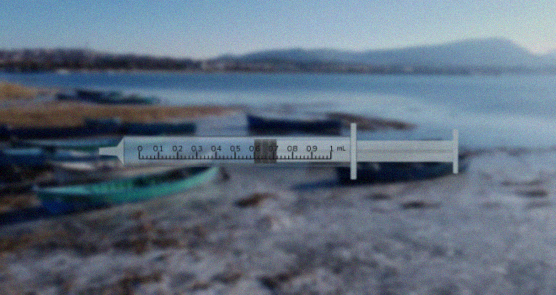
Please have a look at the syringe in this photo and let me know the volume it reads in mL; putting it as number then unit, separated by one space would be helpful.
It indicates 0.6 mL
